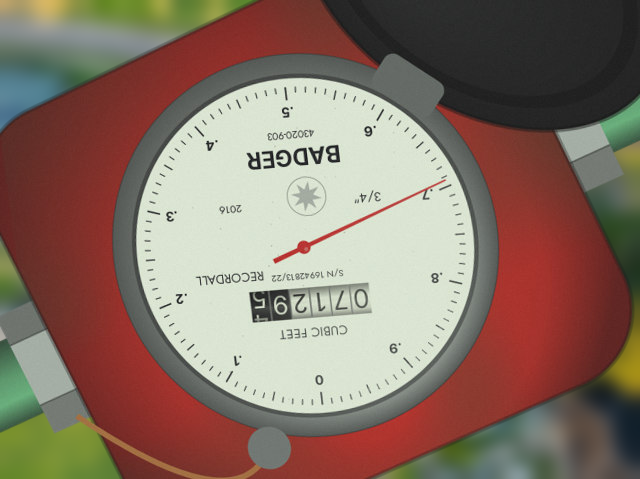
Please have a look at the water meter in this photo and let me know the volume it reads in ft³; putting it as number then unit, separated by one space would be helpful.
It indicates 71294.69 ft³
